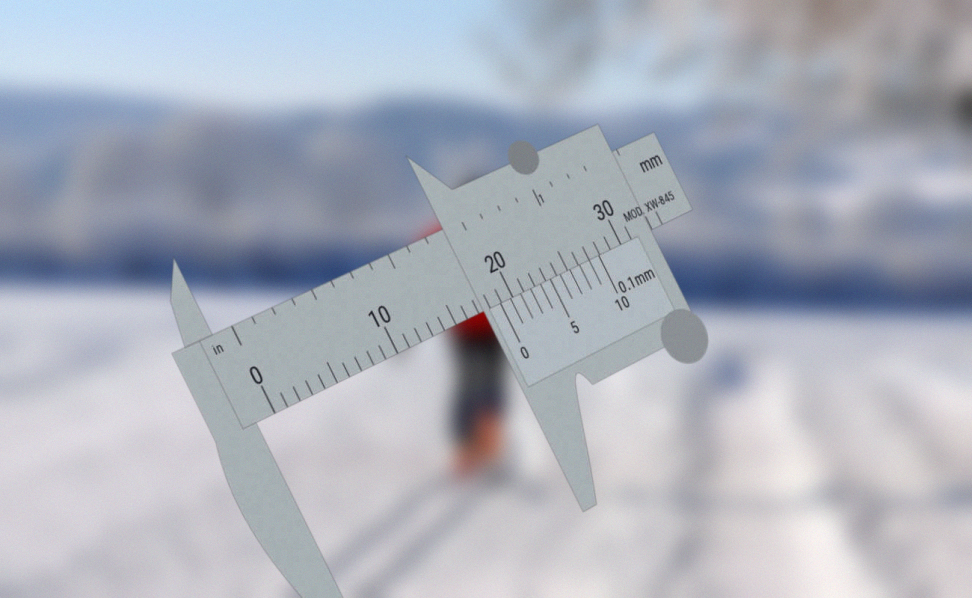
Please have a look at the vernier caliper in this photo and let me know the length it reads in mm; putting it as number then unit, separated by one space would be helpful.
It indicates 18.9 mm
